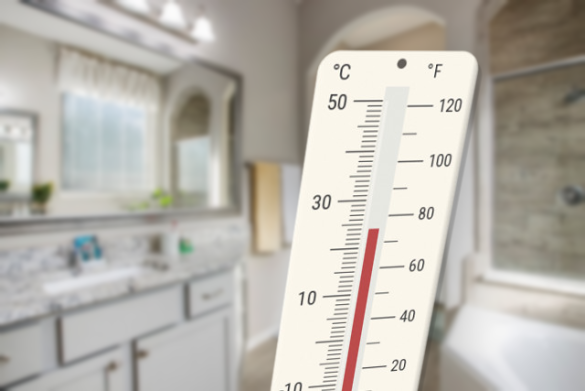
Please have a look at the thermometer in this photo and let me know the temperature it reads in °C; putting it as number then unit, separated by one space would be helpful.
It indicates 24 °C
